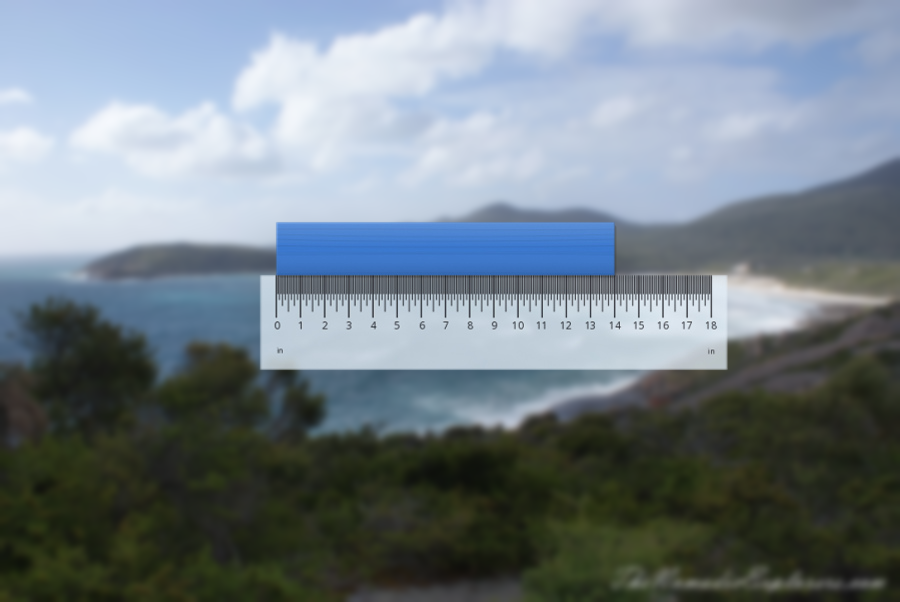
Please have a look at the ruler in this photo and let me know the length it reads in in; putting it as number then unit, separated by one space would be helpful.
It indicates 14 in
